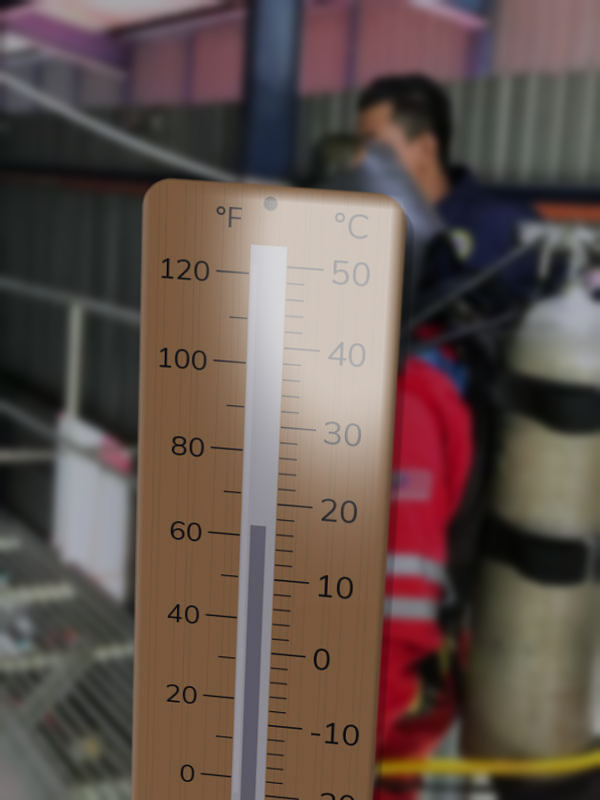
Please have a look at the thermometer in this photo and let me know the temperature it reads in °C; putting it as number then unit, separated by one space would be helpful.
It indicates 17 °C
